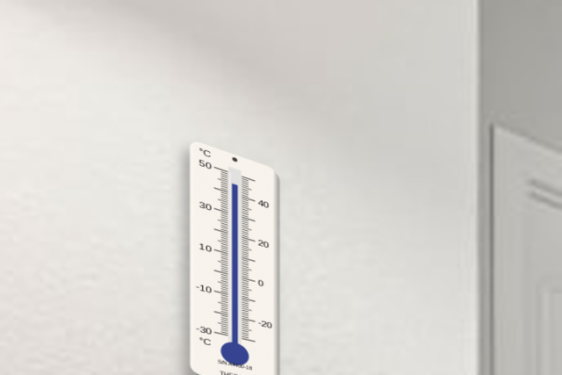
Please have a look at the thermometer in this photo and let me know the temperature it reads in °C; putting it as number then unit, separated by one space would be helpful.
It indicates 45 °C
